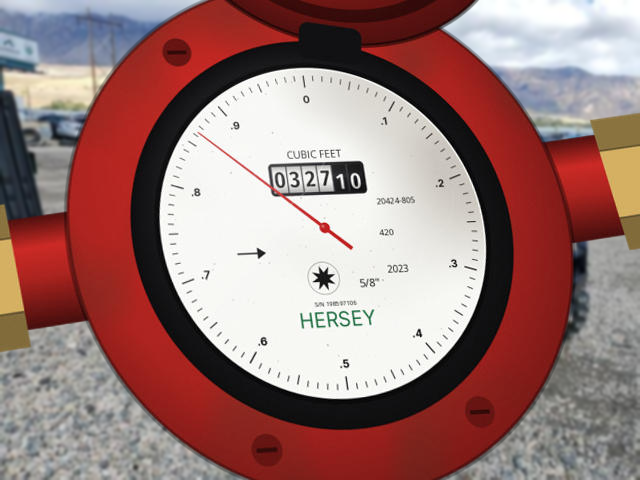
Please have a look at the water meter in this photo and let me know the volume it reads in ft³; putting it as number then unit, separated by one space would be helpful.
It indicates 32709.86 ft³
